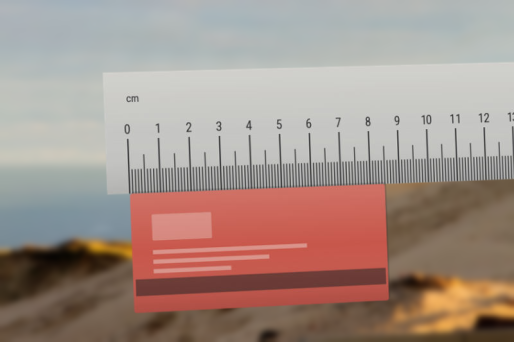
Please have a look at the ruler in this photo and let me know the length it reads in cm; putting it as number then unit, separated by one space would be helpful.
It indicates 8.5 cm
